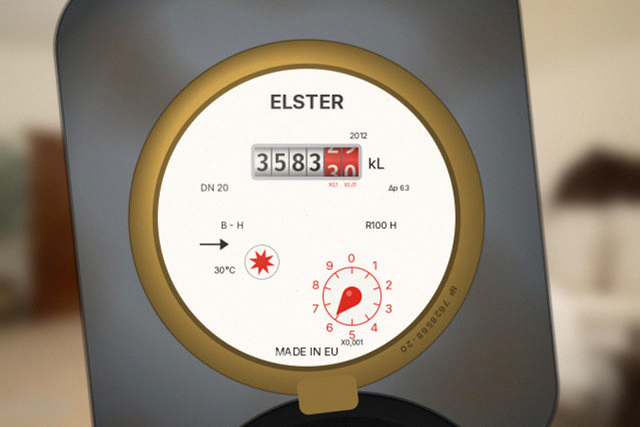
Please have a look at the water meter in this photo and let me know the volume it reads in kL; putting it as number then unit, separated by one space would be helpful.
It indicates 3583.296 kL
